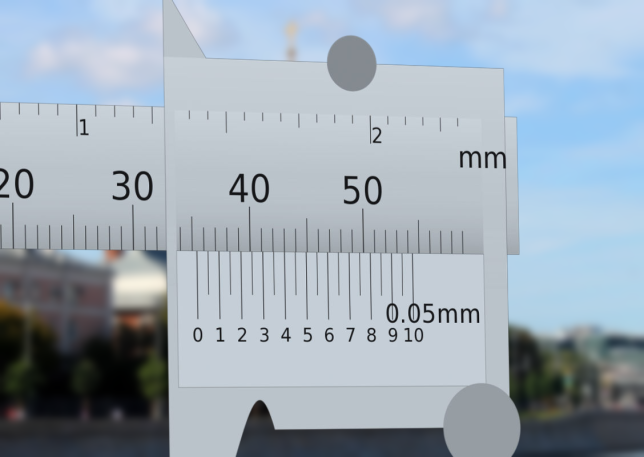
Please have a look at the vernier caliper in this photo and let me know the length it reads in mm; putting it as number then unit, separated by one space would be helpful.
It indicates 35.4 mm
